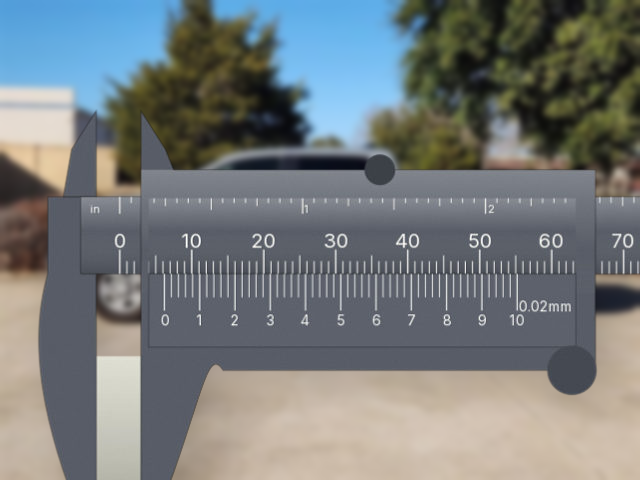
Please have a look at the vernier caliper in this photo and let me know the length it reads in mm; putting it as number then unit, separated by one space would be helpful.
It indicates 6.2 mm
